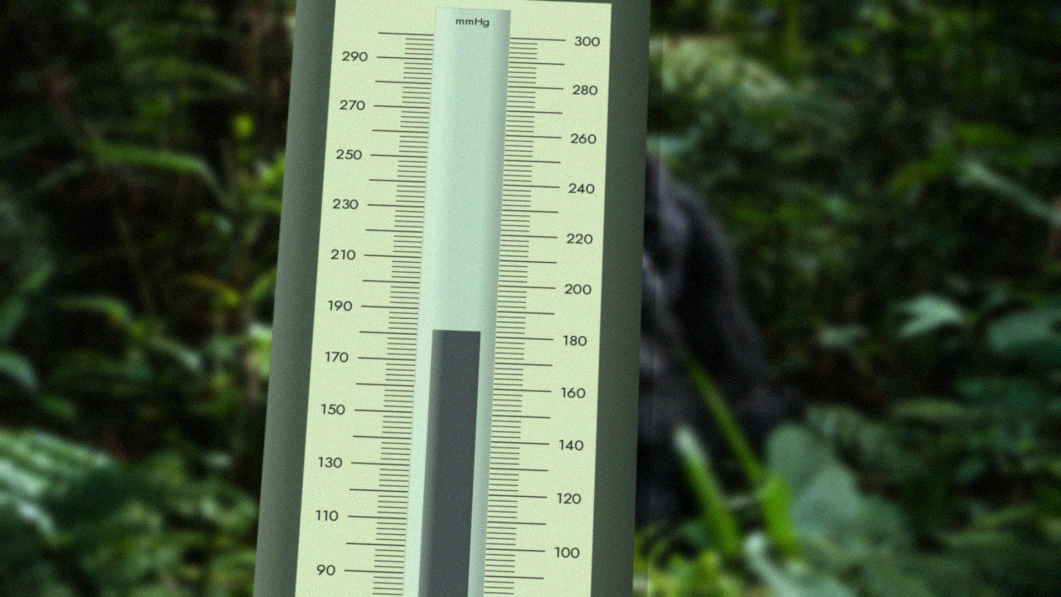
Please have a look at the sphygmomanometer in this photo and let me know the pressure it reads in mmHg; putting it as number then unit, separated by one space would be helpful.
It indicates 182 mmHg
